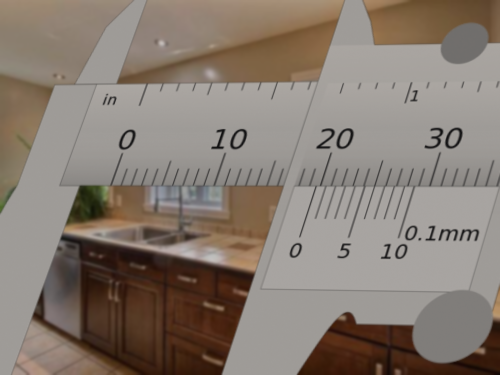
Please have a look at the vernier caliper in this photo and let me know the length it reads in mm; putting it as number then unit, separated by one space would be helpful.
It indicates 19.6 mm
